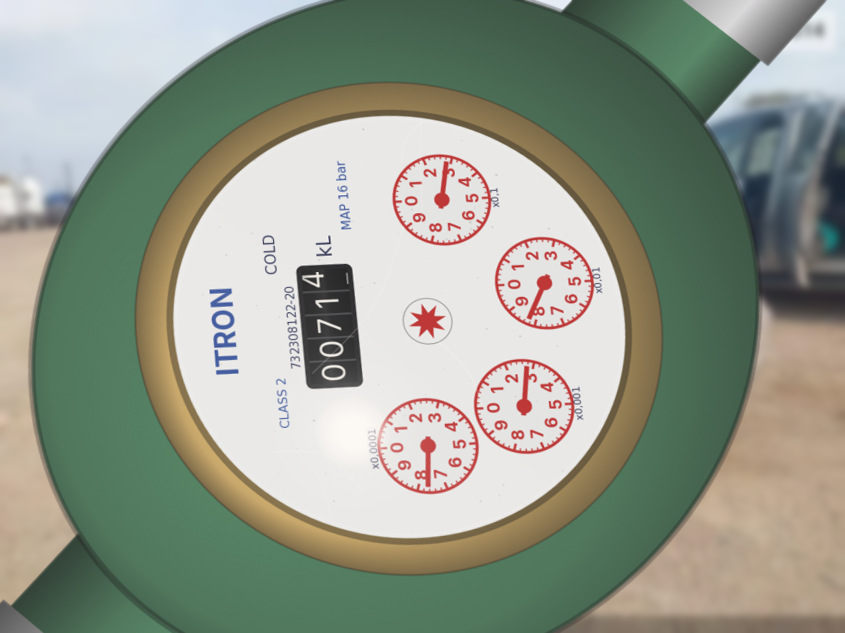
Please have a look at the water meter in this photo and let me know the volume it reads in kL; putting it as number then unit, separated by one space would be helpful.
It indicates 714.2827 kL
